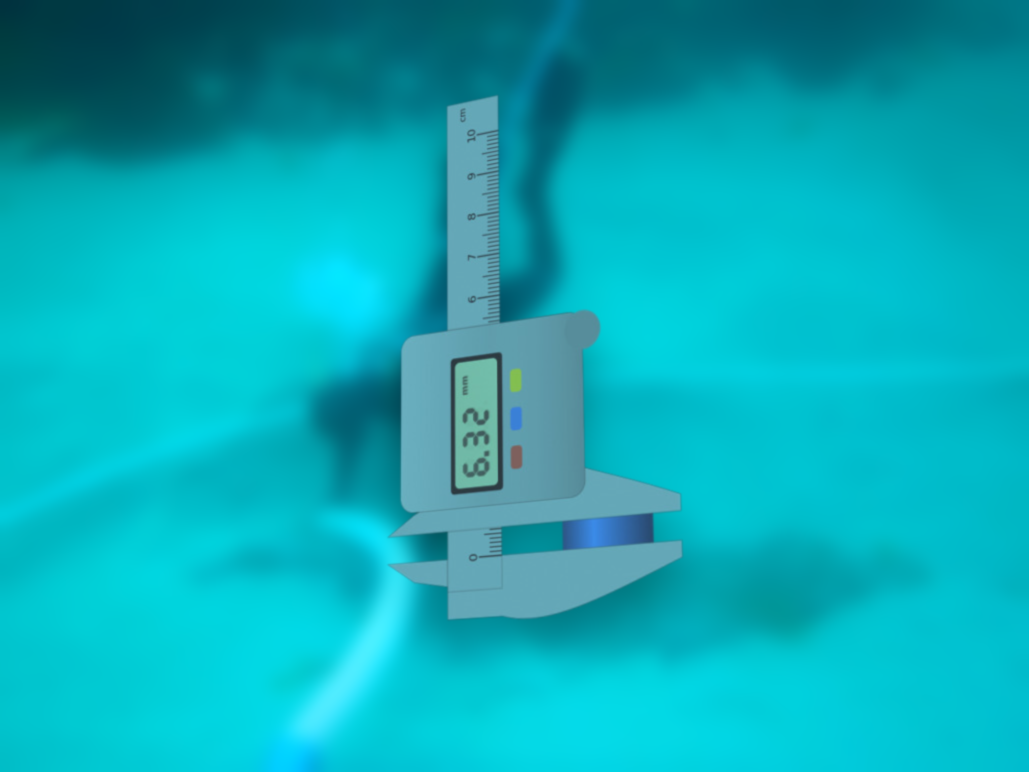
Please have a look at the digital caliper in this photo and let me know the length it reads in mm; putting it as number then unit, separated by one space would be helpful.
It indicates 6.32 mm
